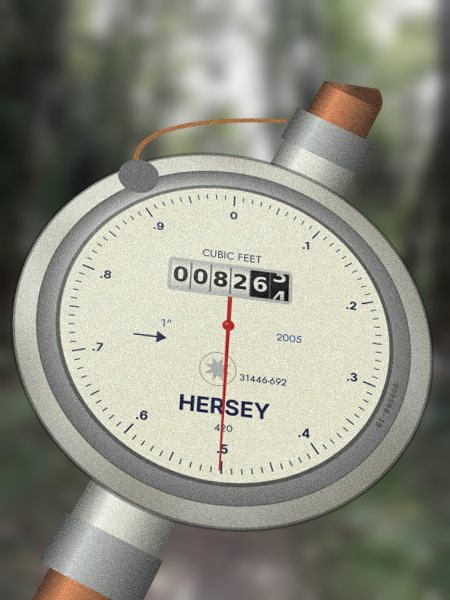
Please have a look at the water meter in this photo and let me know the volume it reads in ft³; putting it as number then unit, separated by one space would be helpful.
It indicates 8263.50 ft³
